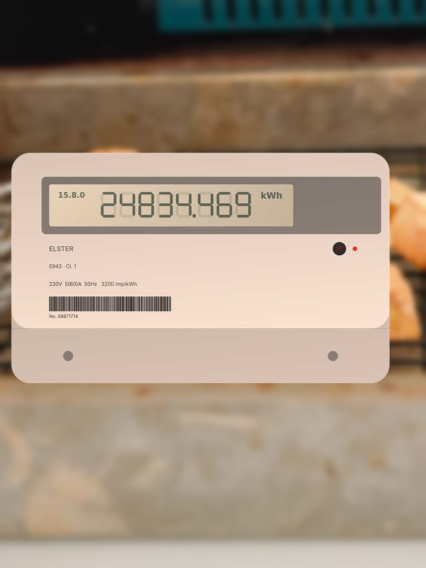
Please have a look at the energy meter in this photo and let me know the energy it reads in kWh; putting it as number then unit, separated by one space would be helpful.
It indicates 24834.469 kWh
